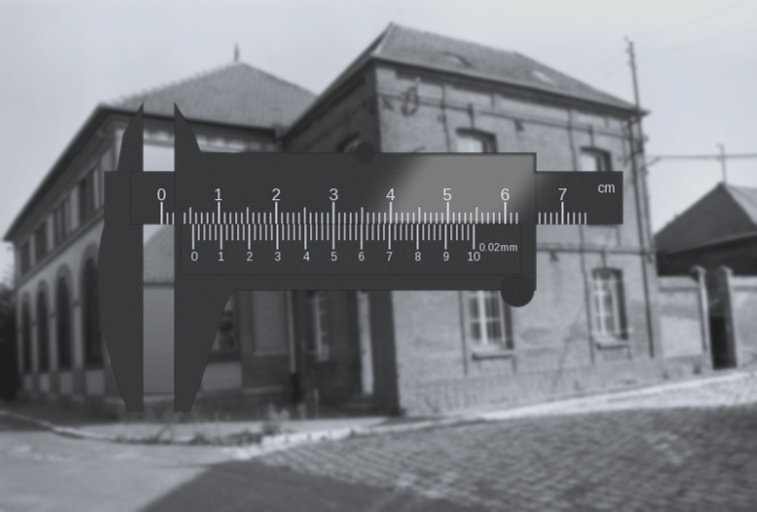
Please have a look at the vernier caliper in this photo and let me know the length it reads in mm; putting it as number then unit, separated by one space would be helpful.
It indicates 5.5 mm
